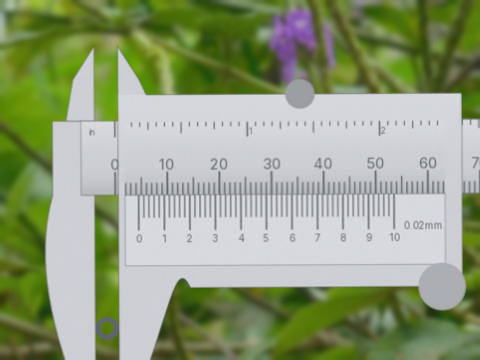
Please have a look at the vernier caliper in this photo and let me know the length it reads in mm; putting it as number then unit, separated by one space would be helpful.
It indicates 4.5 mm
